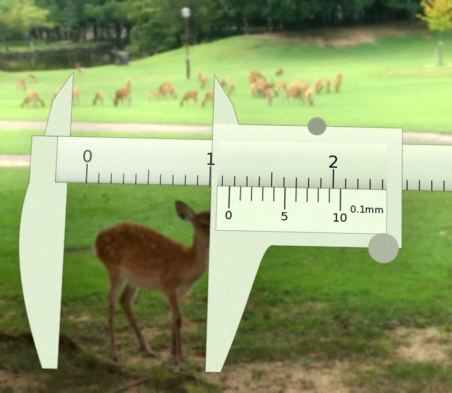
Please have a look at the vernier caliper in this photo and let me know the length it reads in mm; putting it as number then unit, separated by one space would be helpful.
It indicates 11.6 mm
